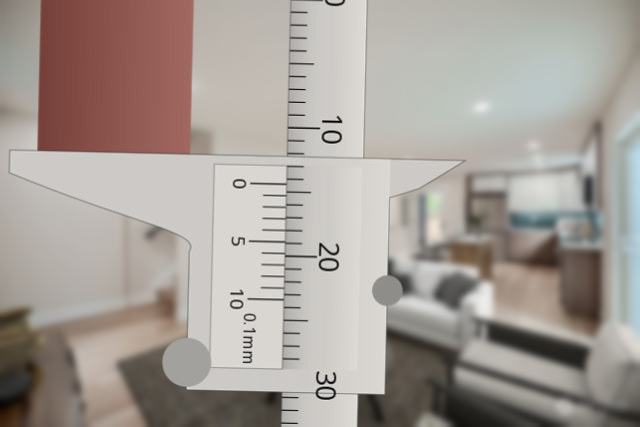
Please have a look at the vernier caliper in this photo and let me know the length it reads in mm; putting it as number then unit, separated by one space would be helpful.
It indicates 14.4 mm
